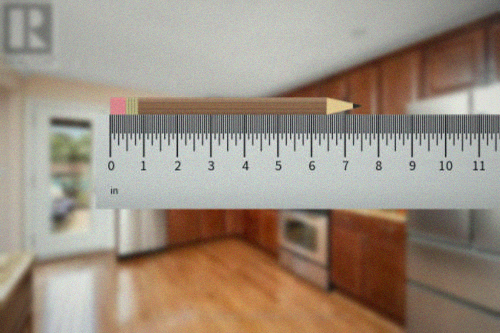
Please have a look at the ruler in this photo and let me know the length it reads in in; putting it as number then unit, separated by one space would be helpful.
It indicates 7.5 in
